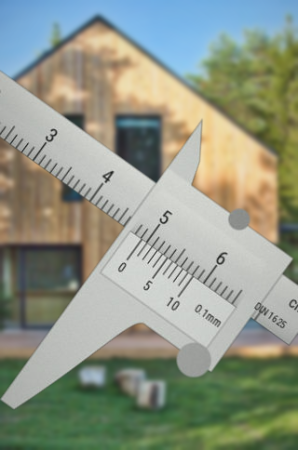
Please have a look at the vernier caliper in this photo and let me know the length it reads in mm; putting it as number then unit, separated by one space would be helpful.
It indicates 49.2 mm
